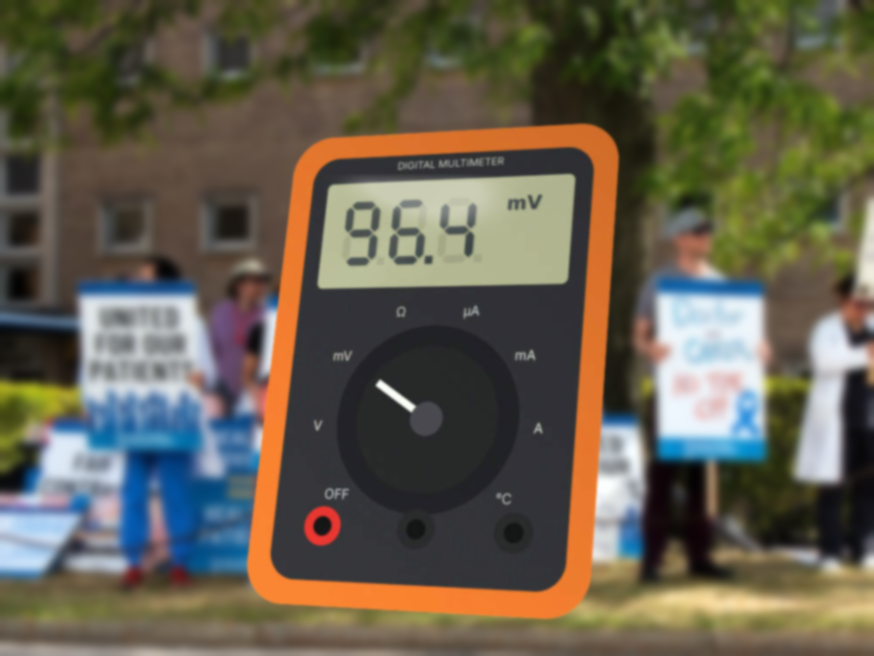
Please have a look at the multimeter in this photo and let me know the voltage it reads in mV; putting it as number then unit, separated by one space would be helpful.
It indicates 96.4 mV
